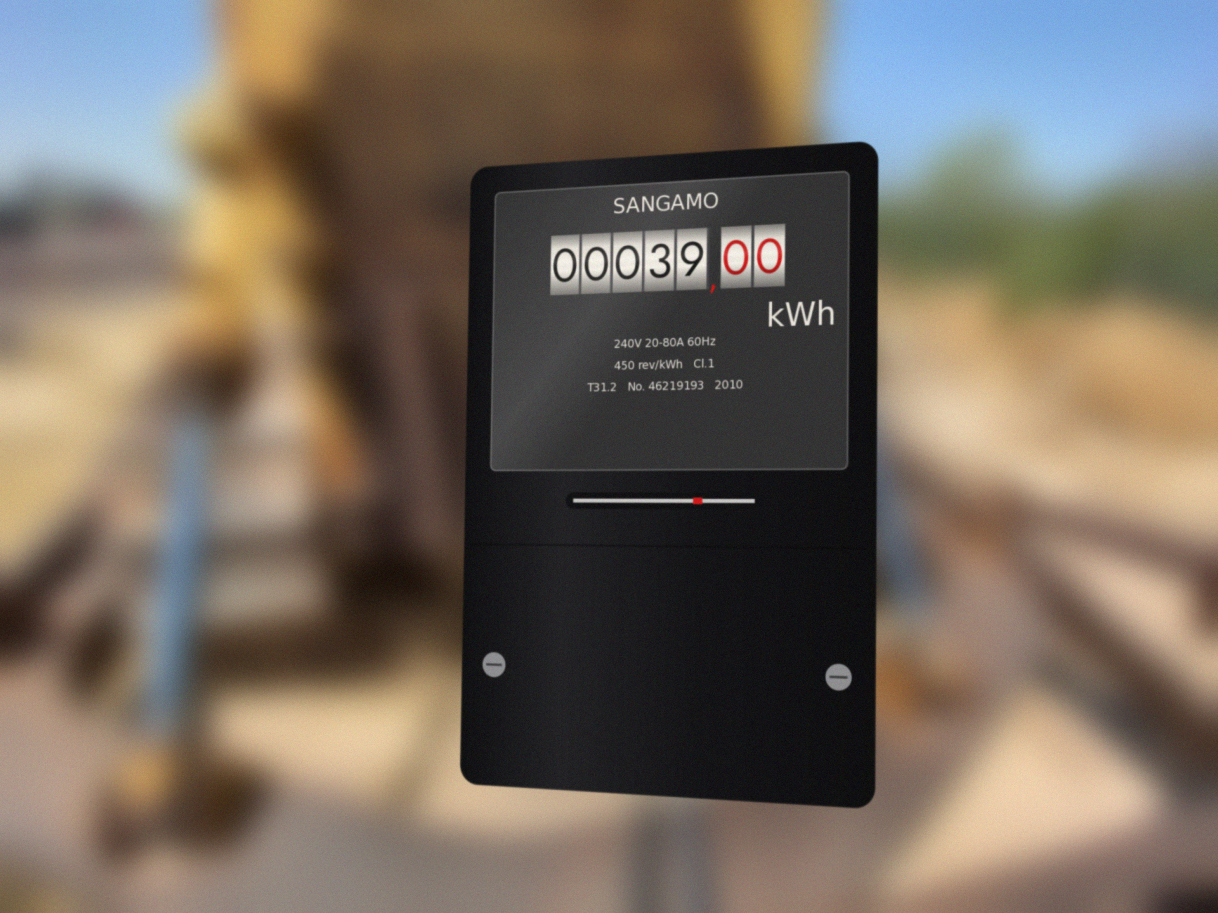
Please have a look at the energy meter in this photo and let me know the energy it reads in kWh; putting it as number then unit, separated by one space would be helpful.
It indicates 39.00 kWh
